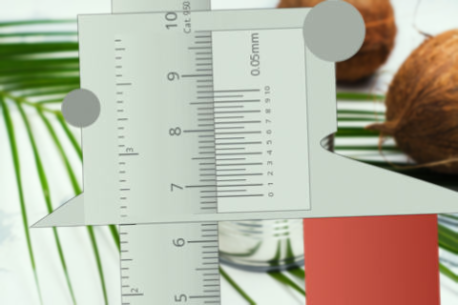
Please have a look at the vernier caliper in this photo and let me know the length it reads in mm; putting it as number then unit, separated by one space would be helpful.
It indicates 68.0 mm
